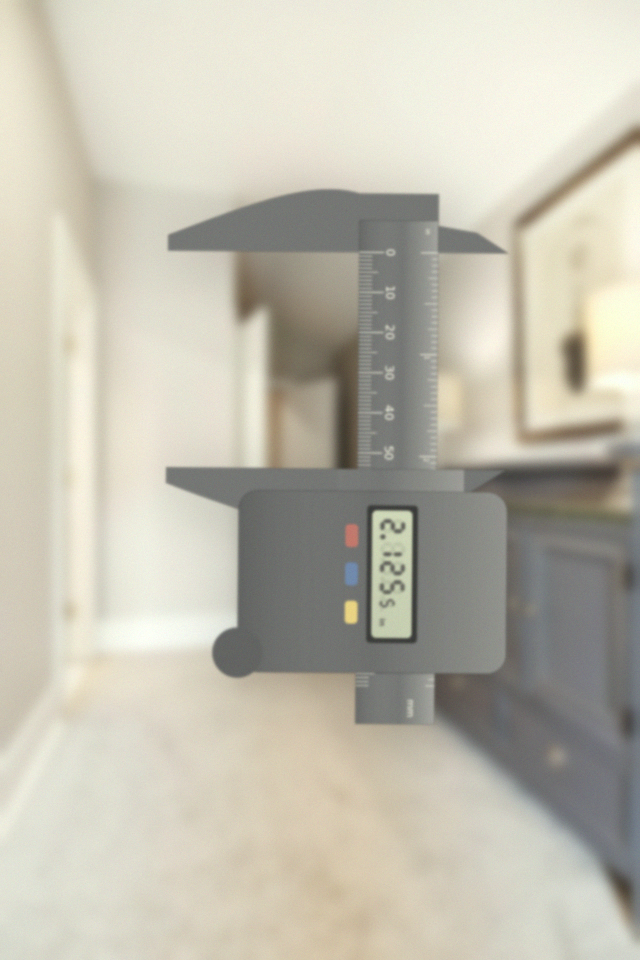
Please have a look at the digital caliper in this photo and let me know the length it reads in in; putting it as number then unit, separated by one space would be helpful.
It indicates 2.1255 in
